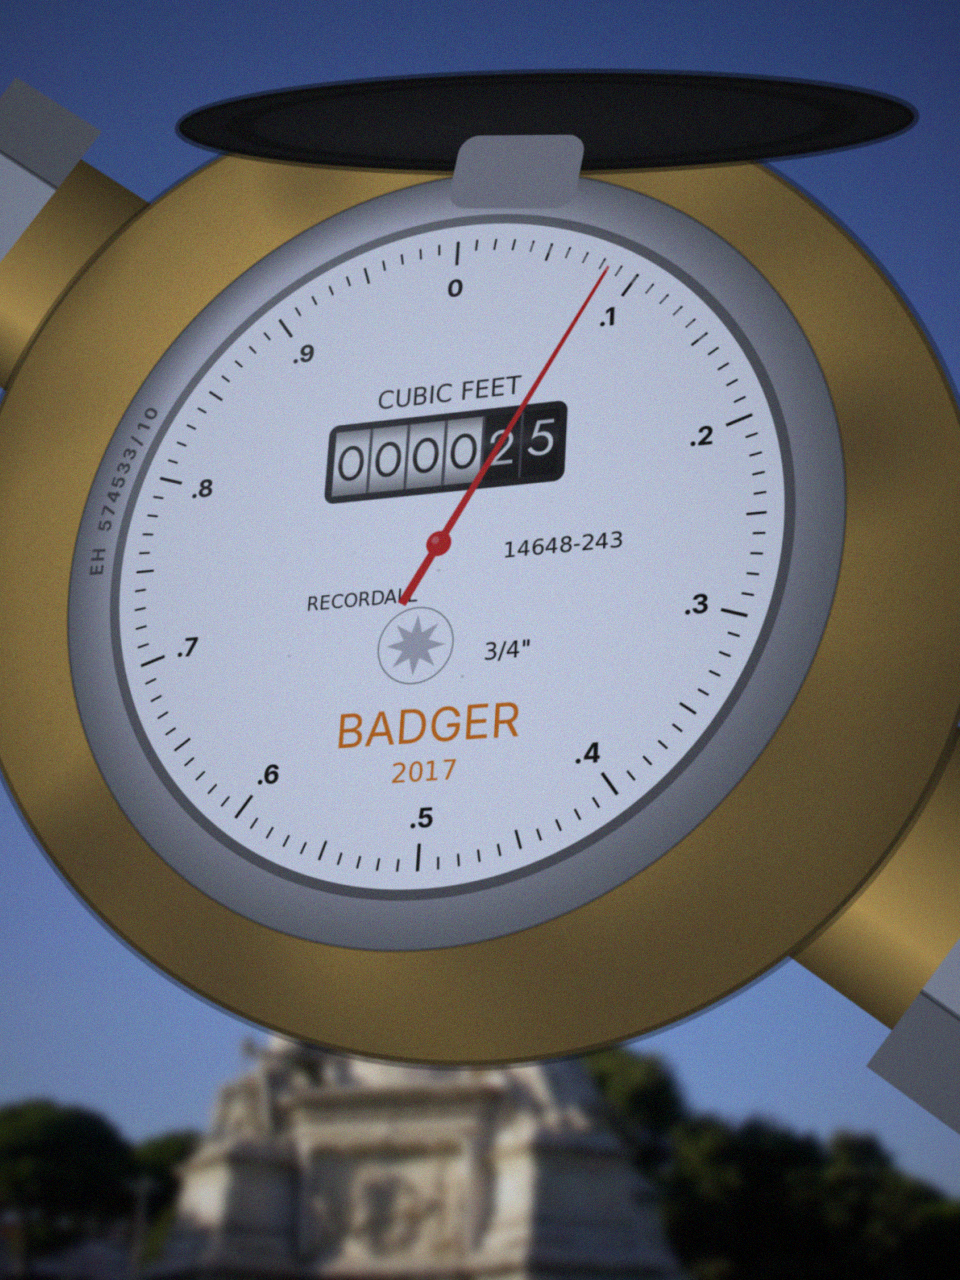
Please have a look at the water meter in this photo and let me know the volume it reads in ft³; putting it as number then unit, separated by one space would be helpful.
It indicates 25.08 ft³
